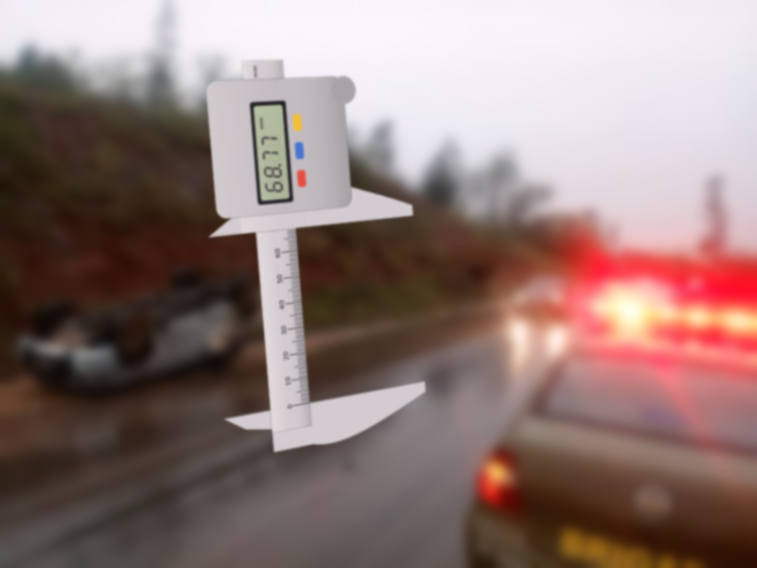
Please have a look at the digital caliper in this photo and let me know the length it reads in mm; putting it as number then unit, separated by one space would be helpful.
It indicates 68.77 mm
